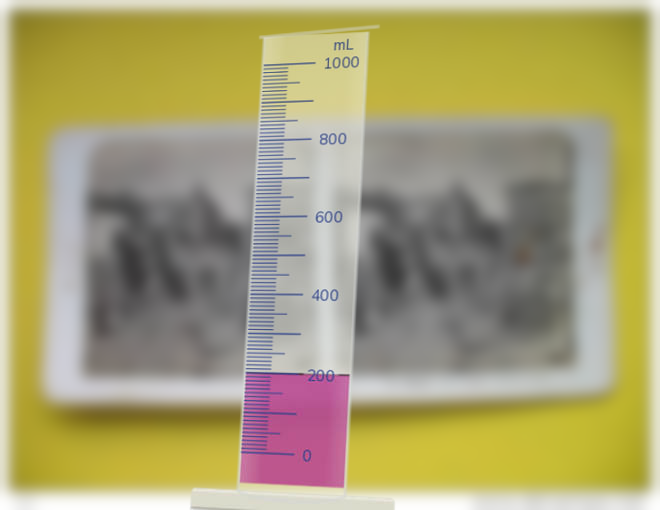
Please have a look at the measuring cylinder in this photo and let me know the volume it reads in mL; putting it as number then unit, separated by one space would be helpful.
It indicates 200 mL
